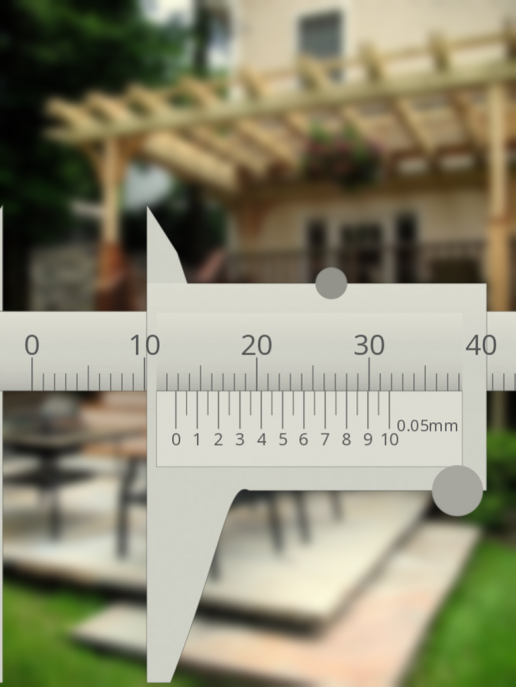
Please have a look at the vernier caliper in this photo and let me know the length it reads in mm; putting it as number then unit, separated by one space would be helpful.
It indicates 12.8 mm
